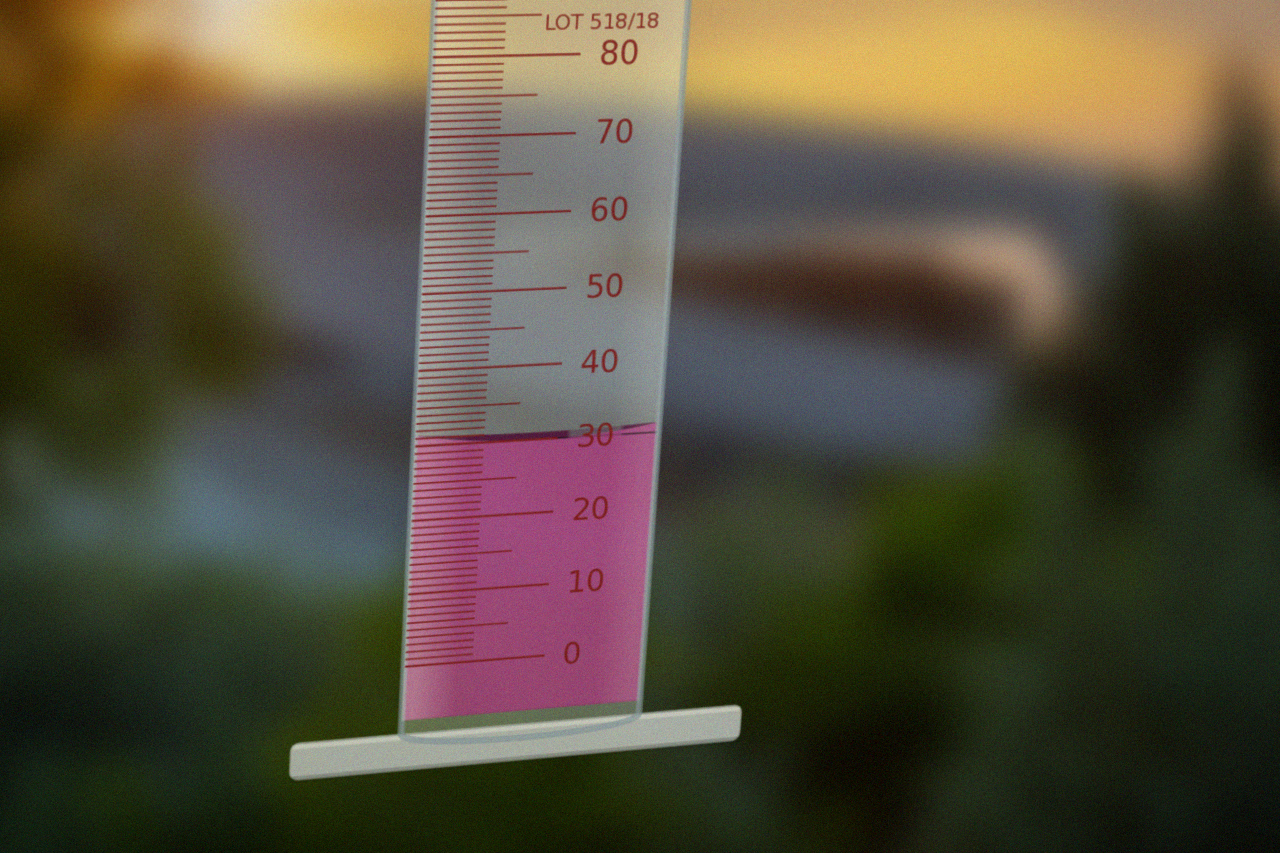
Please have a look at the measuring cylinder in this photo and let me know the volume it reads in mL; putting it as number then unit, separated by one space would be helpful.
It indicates 30 mL
